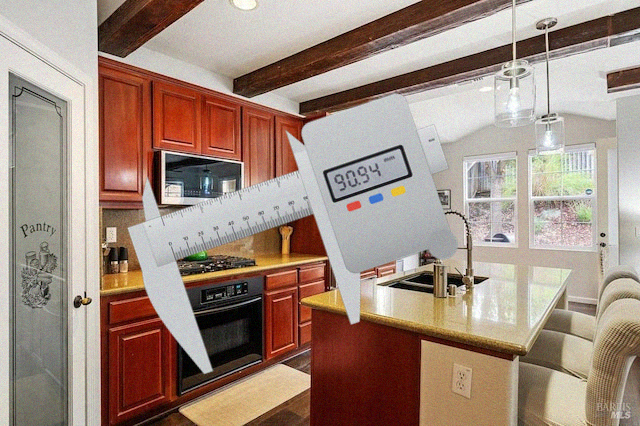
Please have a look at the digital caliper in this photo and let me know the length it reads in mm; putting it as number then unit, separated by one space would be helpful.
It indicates 90.94 mm
